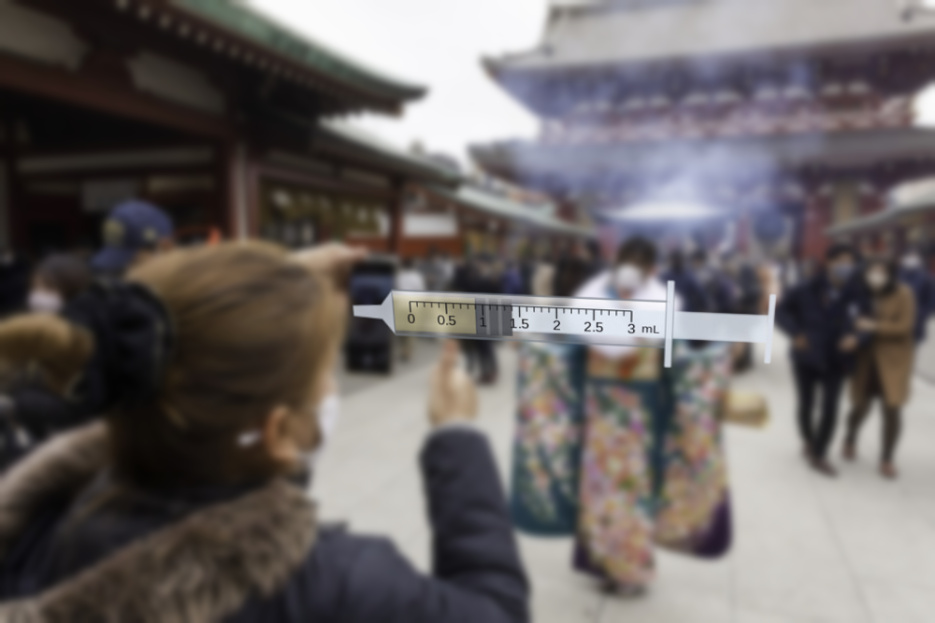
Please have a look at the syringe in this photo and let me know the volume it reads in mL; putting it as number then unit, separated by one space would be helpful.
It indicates 0.9 mL
